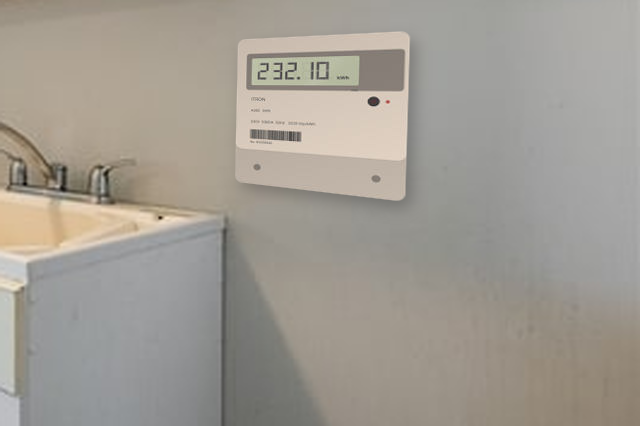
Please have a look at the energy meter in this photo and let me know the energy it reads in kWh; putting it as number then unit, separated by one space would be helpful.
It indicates 232.10 kWh
